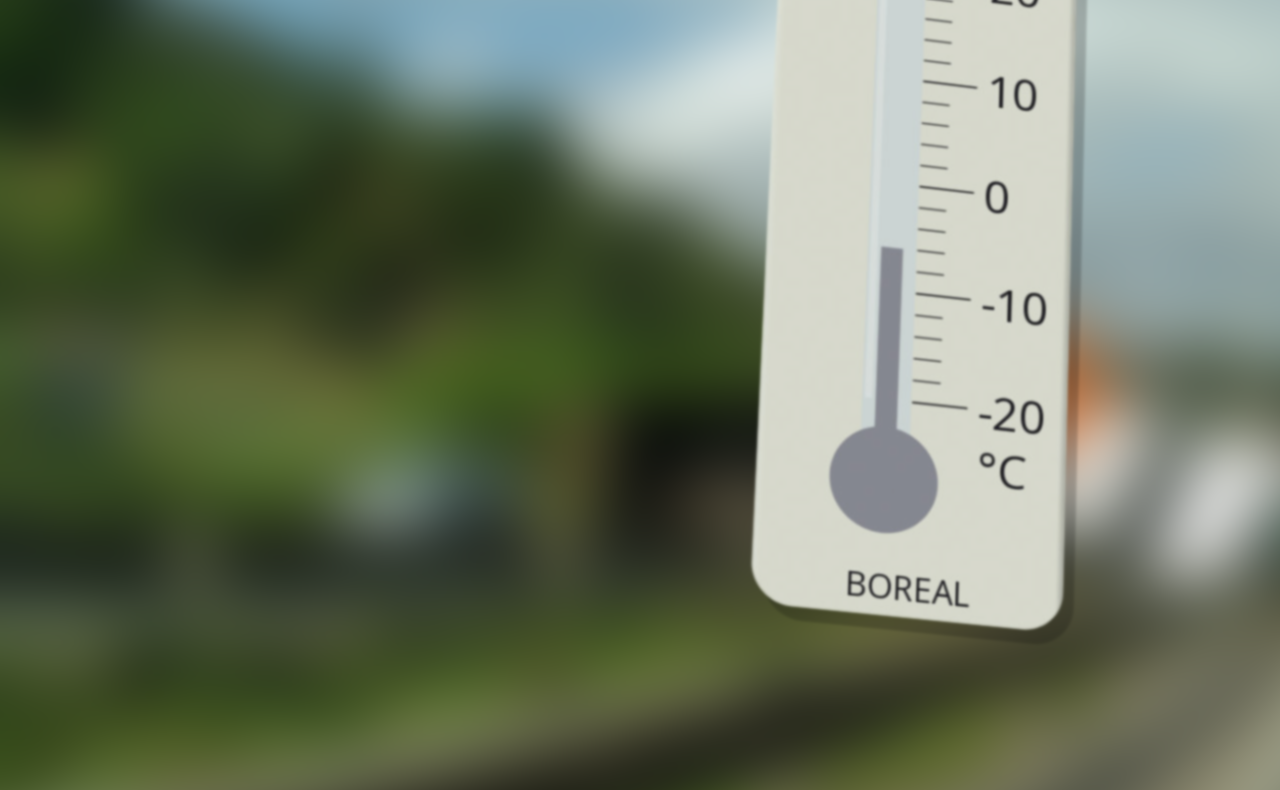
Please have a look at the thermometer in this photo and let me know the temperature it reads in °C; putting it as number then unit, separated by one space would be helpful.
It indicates -6 °C
